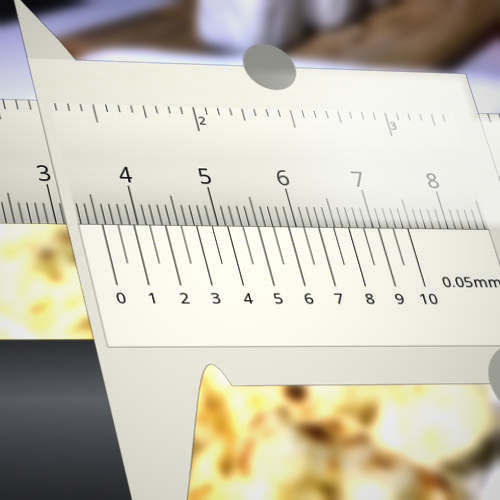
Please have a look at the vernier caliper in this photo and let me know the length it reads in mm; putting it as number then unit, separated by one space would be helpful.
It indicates 35.6 mm
